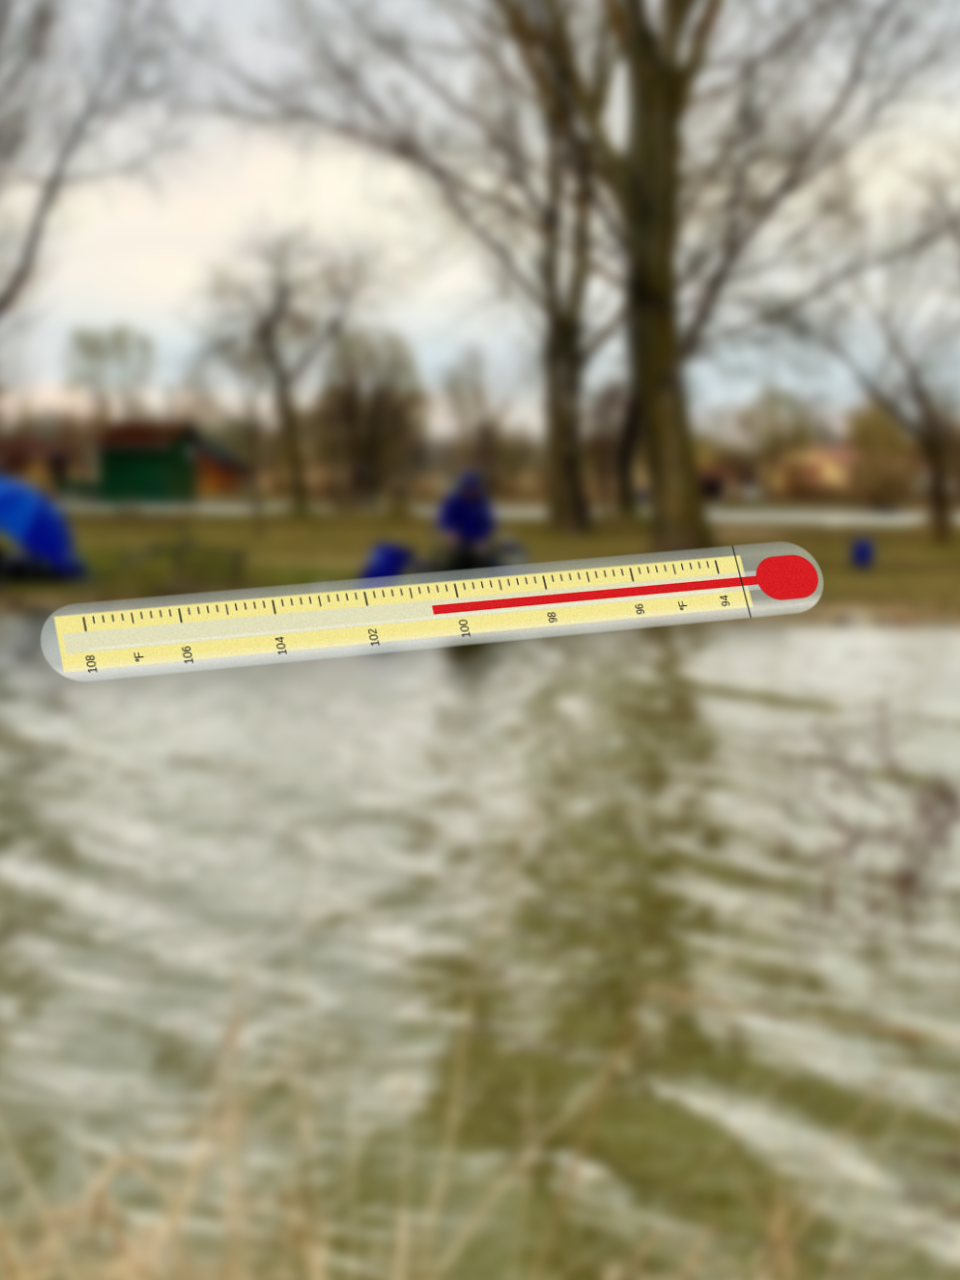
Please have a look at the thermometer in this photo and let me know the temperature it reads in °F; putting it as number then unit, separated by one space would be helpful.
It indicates 100.6 °F
